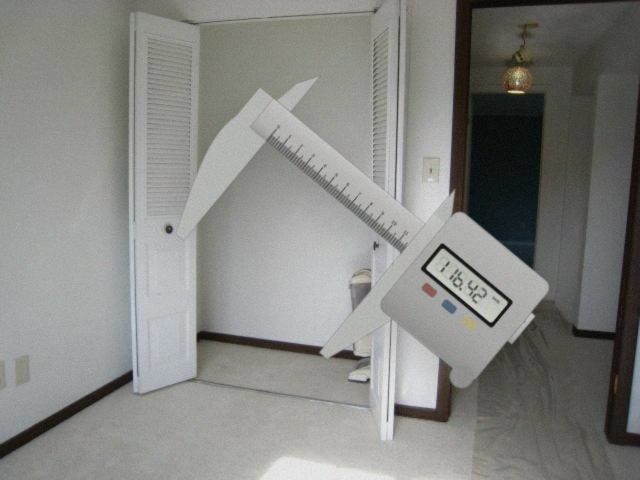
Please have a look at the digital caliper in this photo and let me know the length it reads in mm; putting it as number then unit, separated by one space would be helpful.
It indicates 116.42 mm
